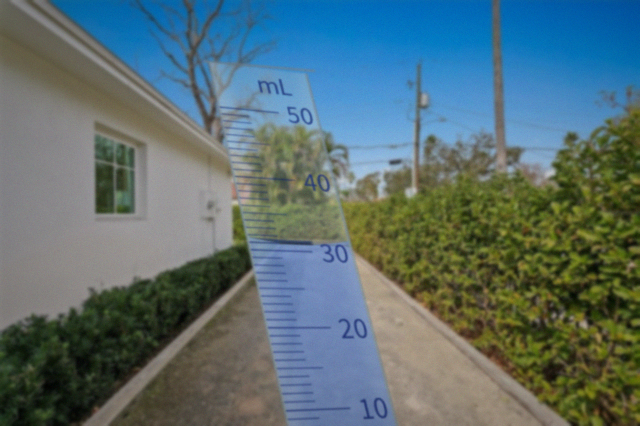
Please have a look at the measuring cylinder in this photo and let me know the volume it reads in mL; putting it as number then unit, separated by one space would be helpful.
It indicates 31 mL
